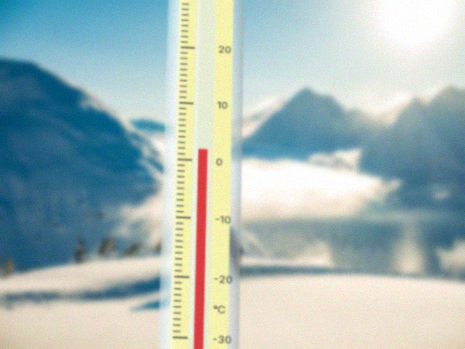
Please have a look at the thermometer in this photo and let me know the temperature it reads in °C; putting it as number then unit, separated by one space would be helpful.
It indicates 2 °C
